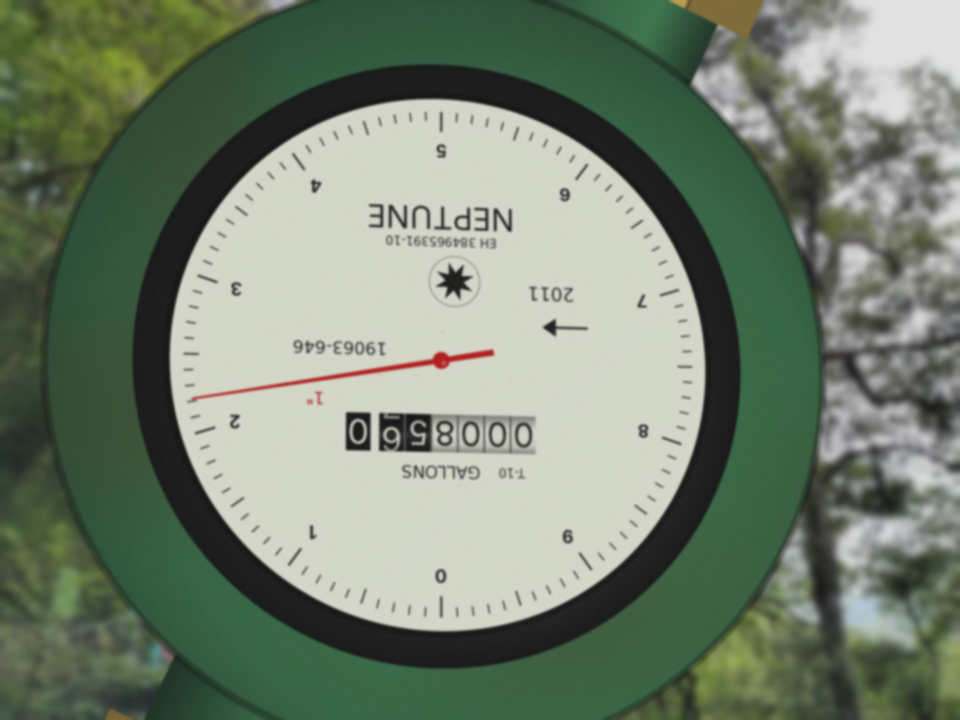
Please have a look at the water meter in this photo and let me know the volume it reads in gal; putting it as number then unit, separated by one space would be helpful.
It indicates 8562.2 gal
